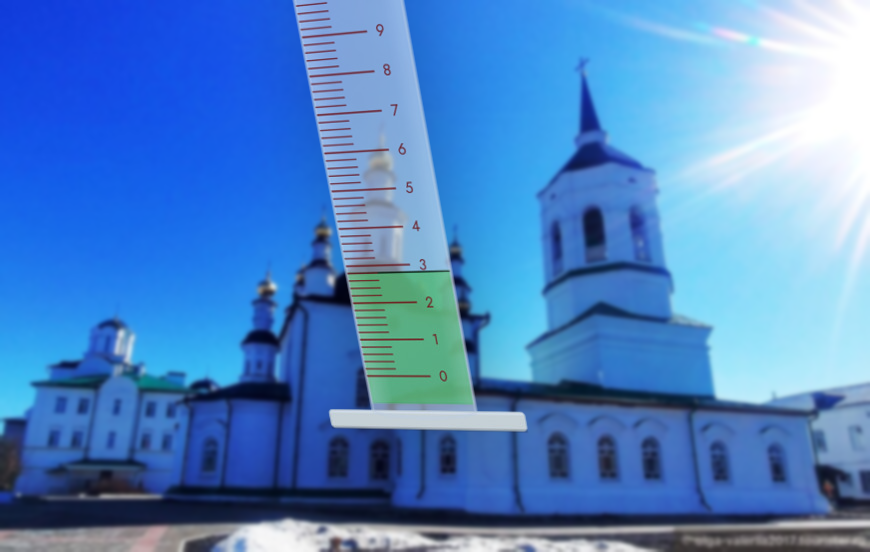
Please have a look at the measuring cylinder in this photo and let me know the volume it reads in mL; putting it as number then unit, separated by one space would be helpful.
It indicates 2.8 mL
